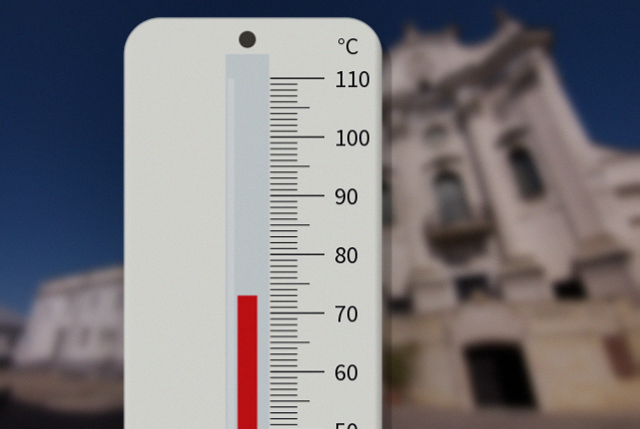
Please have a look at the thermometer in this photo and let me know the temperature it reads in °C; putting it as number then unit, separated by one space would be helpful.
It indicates 73 °C
